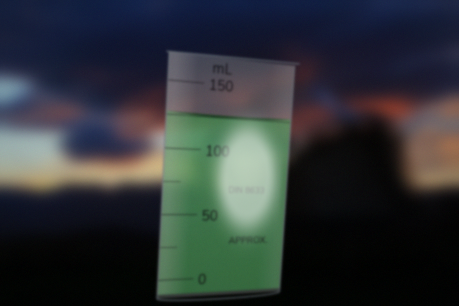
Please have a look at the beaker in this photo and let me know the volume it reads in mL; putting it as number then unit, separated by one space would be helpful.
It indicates 125 mL
